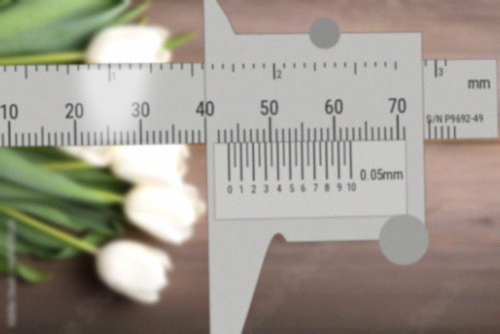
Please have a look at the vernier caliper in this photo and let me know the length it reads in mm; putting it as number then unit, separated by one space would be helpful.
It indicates 43.5 mm
